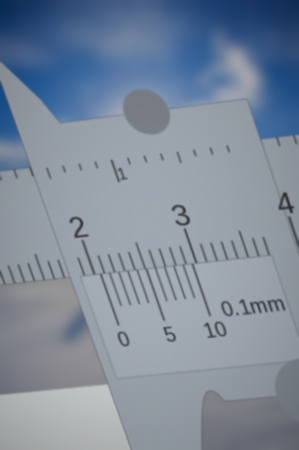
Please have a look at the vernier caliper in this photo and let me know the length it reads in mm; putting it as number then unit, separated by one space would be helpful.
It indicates 20.6 mm
